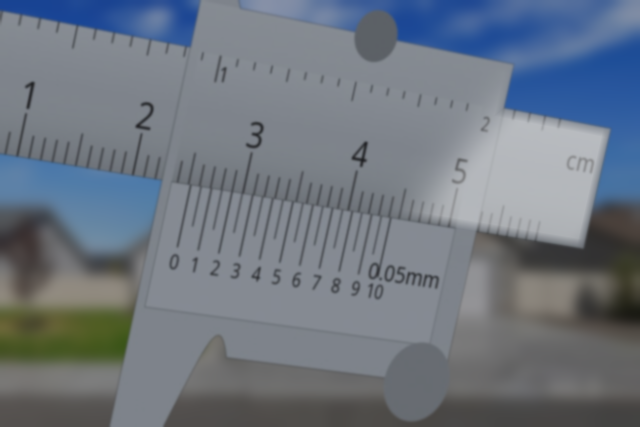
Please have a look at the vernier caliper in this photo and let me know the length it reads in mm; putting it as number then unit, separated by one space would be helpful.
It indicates 25.2 mm
